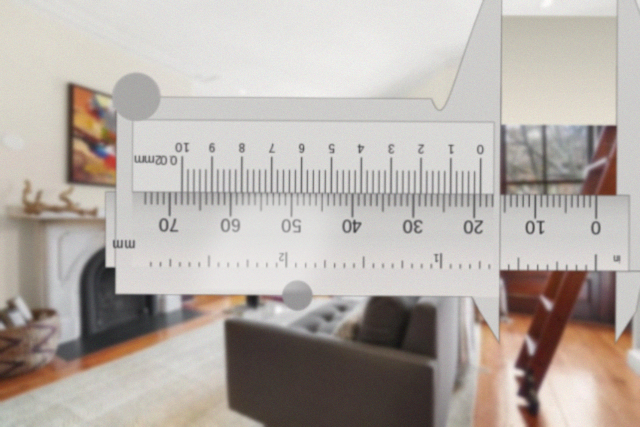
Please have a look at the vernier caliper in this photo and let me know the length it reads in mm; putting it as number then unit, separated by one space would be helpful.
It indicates 19.0 mm
